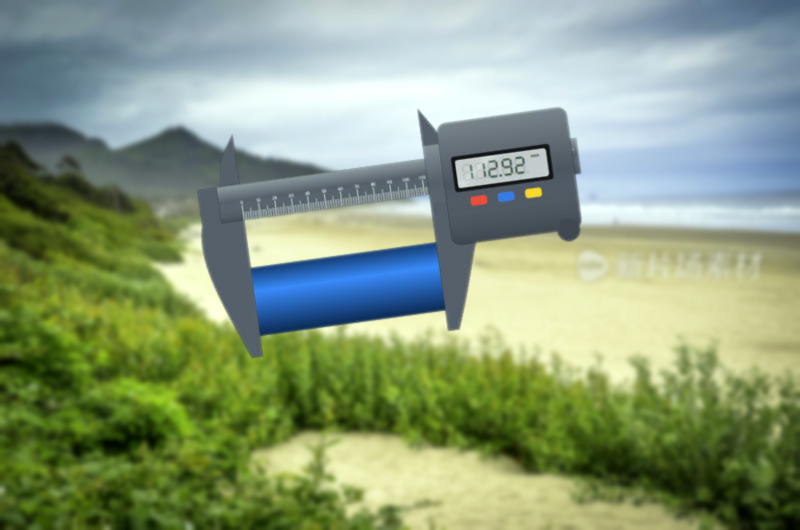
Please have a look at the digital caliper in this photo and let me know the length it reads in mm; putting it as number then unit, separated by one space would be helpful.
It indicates 112.92 mm
